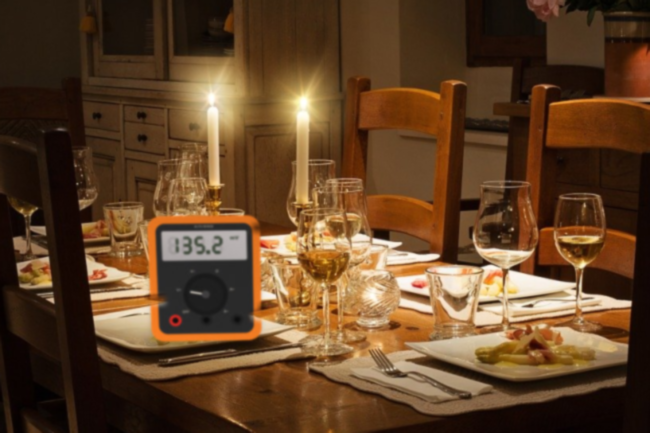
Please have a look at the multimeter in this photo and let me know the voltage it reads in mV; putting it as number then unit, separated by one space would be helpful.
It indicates 135.2 mV
